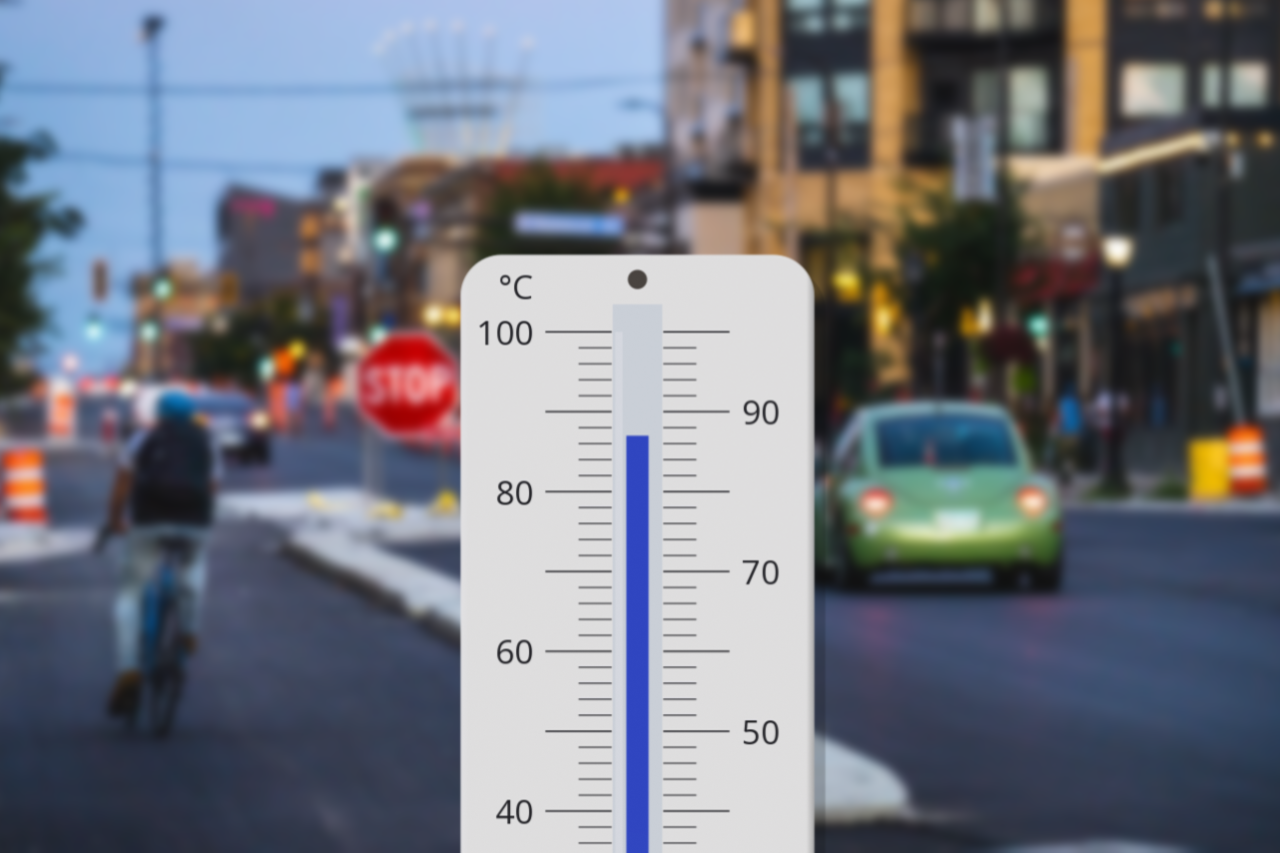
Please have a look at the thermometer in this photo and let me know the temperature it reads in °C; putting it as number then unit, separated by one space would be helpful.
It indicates 87 °C
